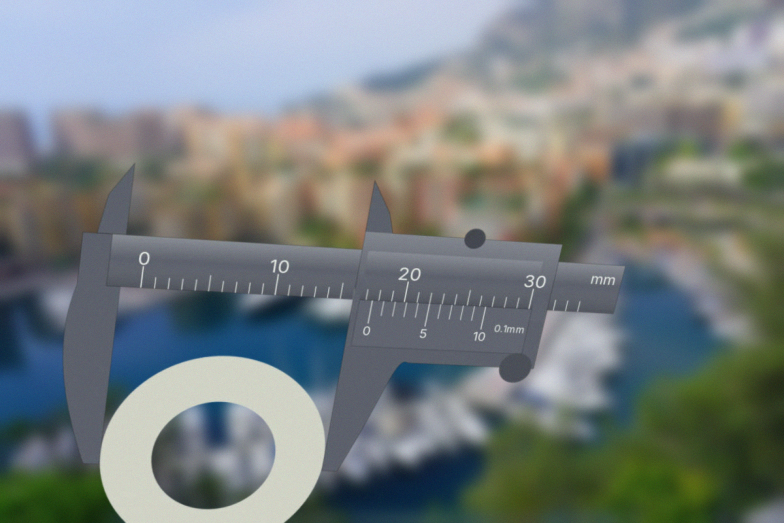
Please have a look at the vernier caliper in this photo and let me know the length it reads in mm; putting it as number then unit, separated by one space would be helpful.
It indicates 17.5 mm
